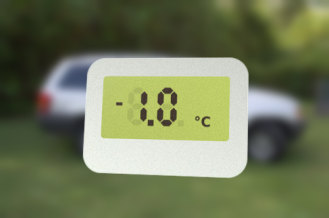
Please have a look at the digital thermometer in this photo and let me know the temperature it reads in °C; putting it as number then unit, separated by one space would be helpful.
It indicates -1.0 °C
